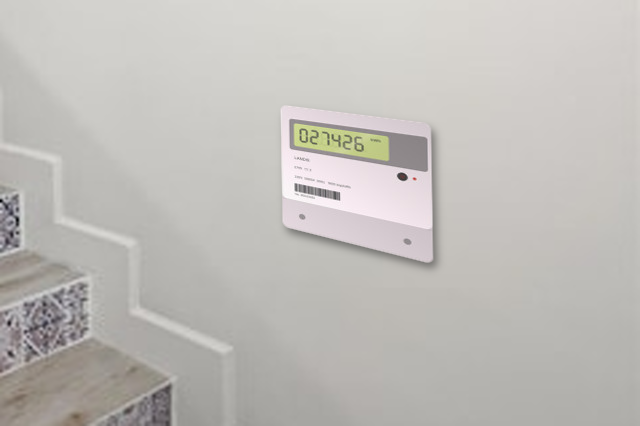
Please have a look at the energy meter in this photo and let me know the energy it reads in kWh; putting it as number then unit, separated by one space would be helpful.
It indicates 27426 kWh
